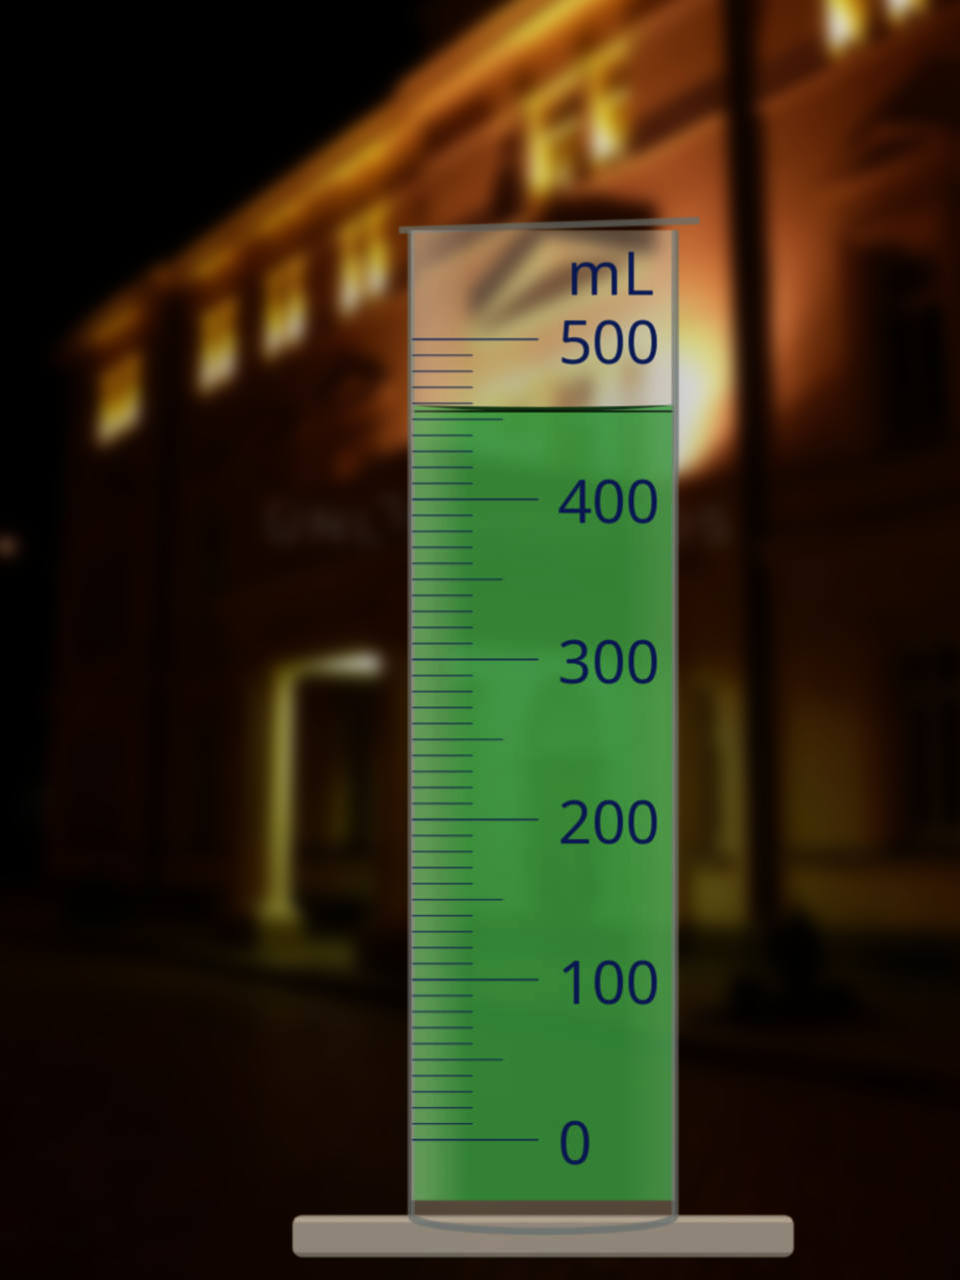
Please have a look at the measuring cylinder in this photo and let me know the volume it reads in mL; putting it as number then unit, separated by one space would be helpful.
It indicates 455 mL
